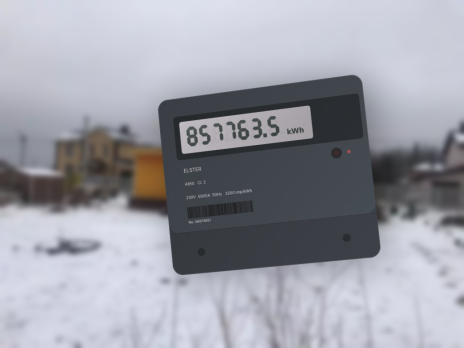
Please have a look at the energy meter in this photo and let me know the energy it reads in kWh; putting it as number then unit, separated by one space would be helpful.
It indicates 857763.5 kWh
